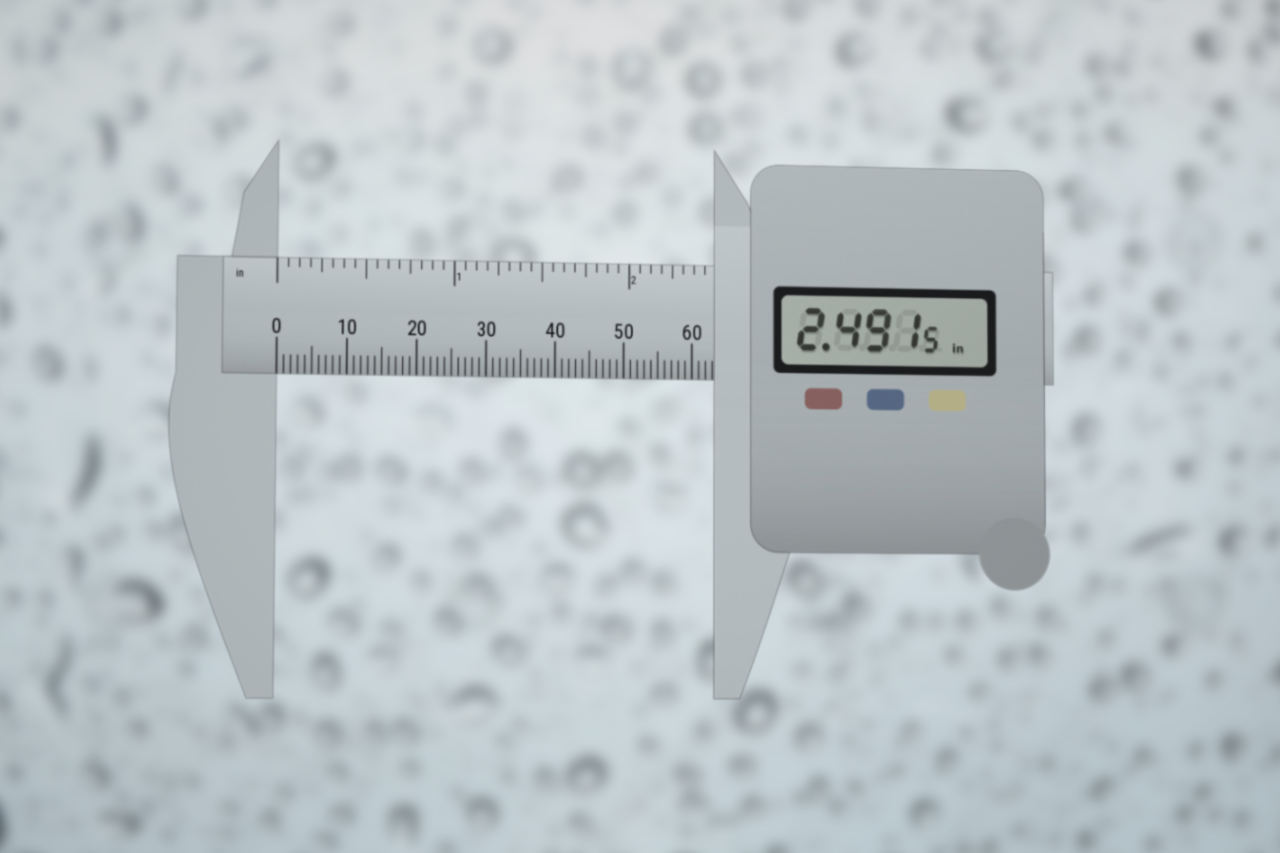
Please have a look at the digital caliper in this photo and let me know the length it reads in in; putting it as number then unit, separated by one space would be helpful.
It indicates 2.4915 in
